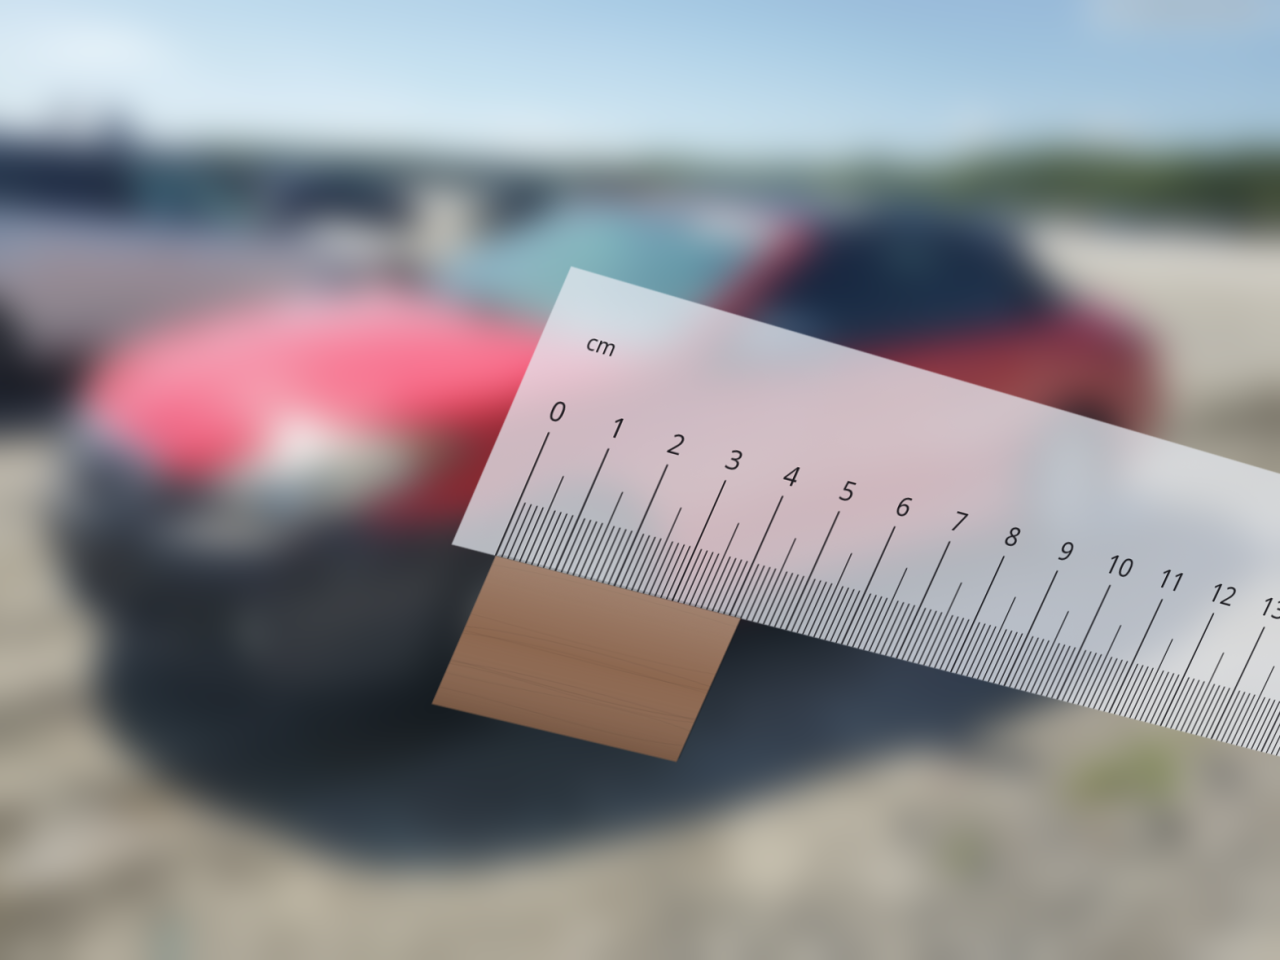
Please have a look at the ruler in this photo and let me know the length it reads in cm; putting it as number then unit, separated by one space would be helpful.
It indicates 4.2 cm
